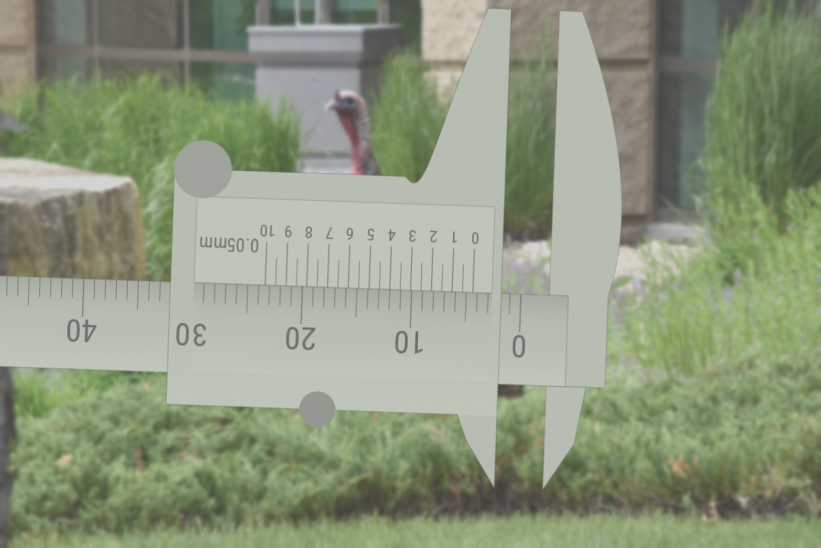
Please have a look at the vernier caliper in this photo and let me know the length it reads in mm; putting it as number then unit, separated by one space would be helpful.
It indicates 4.4 mm
